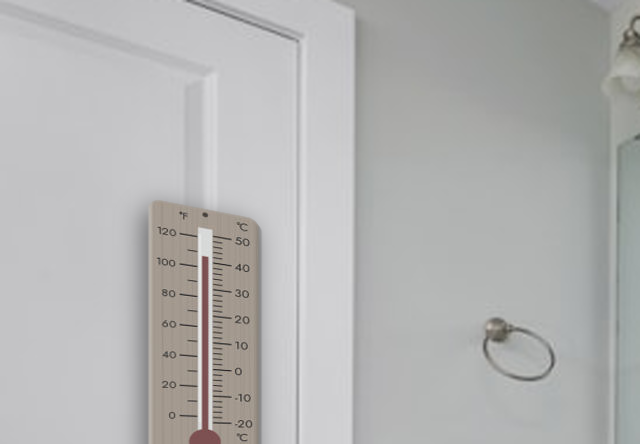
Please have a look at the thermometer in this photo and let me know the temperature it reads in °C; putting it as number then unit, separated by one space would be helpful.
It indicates 42 °C
